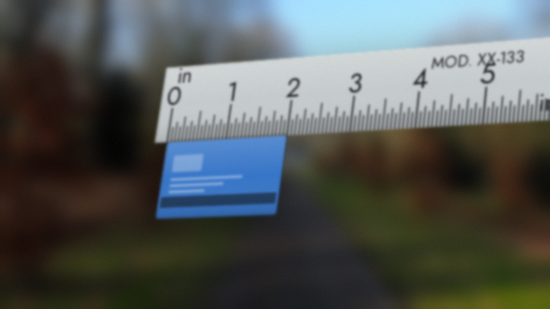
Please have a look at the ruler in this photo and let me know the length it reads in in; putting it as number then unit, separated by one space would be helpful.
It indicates 2 in
